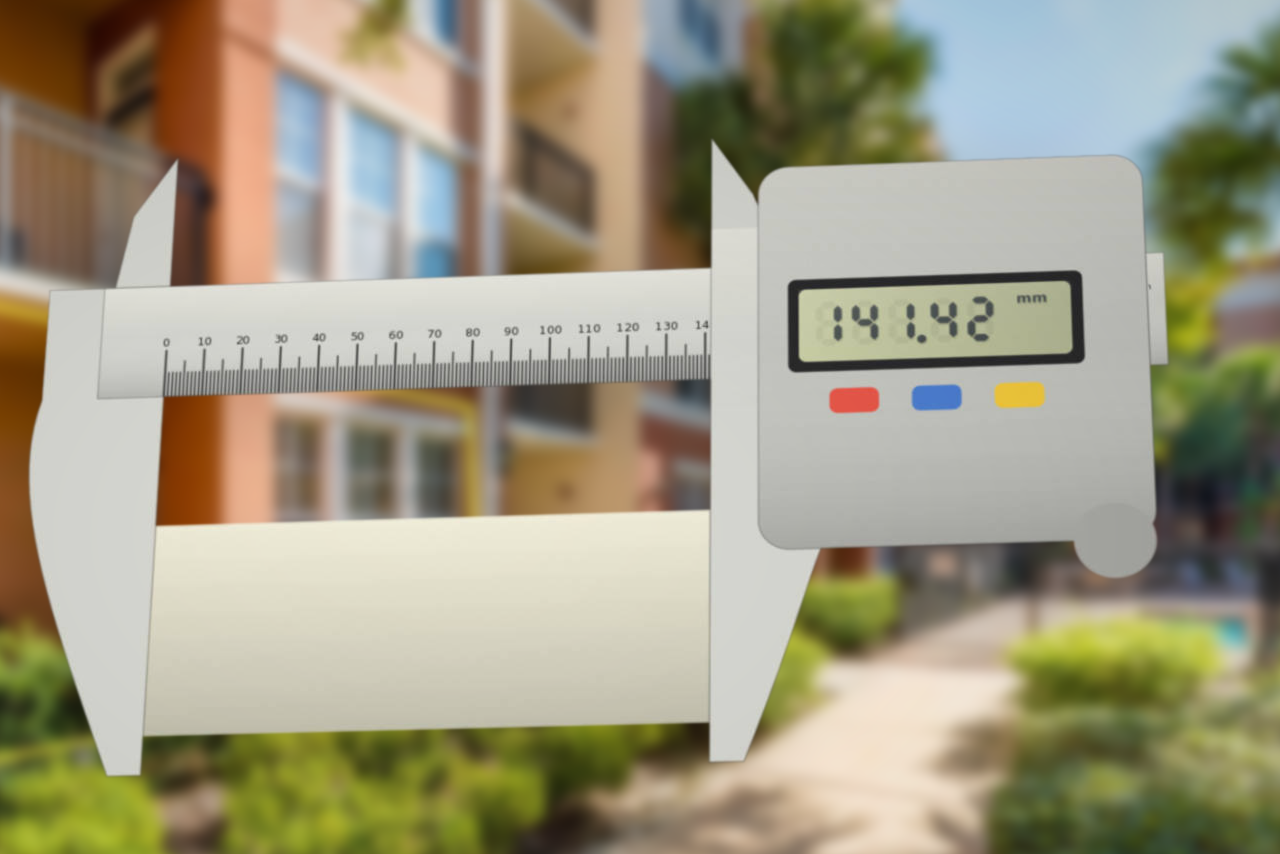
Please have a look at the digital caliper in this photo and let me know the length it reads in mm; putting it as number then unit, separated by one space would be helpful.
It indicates 141.42 mm
